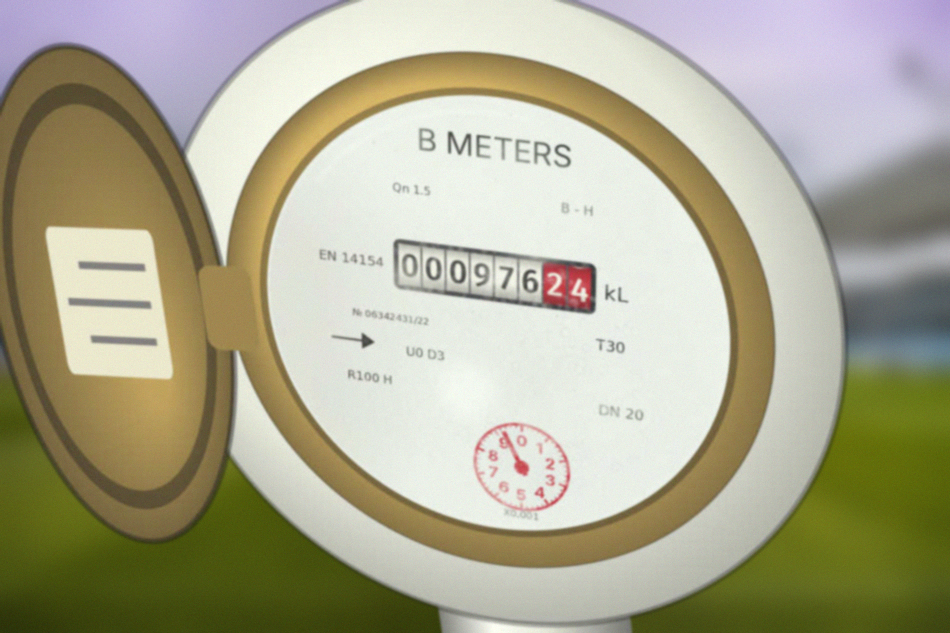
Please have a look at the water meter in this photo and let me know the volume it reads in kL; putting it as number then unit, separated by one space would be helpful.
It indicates 976.239 kL
